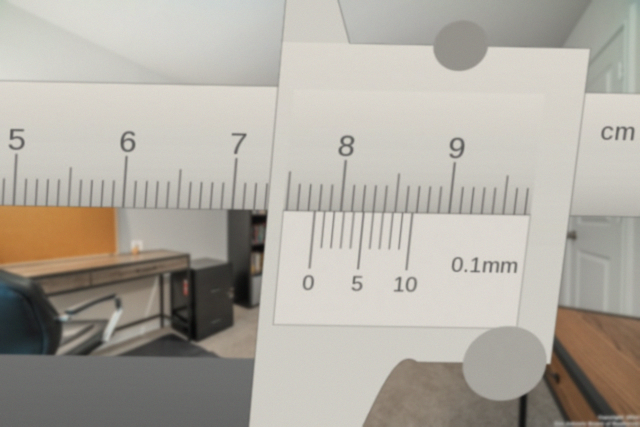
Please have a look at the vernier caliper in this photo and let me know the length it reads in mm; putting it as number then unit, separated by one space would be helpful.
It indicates 77.6 mm
